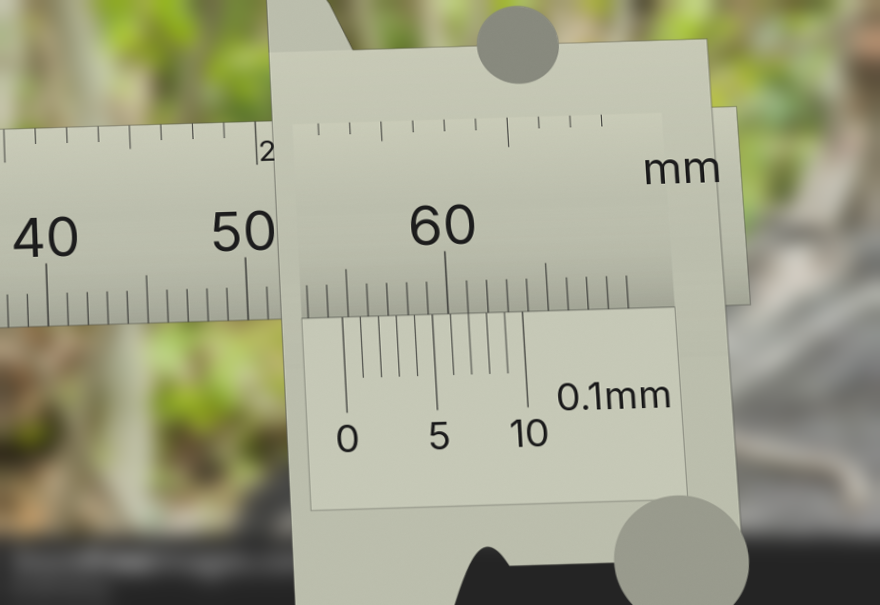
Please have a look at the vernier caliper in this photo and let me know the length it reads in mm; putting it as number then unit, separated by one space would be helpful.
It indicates 54.7 mm
